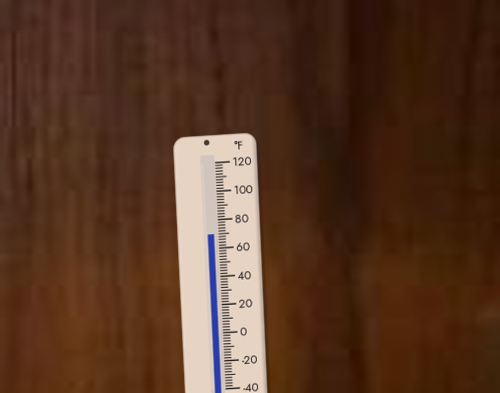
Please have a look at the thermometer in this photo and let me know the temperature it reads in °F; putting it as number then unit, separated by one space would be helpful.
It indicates 70 °F
